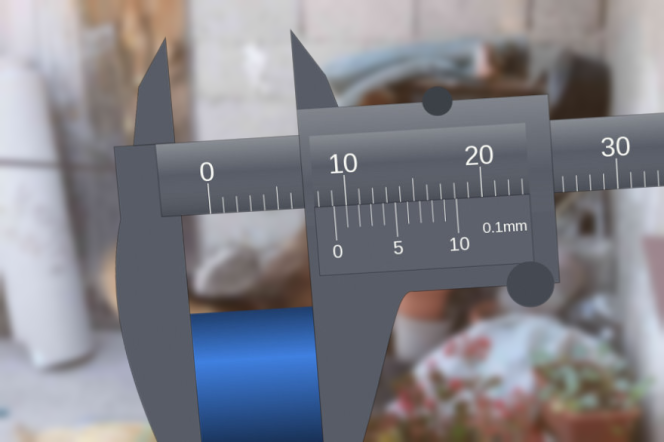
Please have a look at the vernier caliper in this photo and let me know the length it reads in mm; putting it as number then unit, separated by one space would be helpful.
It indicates 9.1 mm
